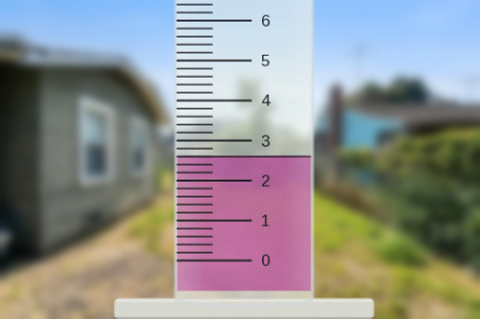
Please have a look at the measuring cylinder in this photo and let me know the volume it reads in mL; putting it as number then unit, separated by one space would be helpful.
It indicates 2.6 mL
